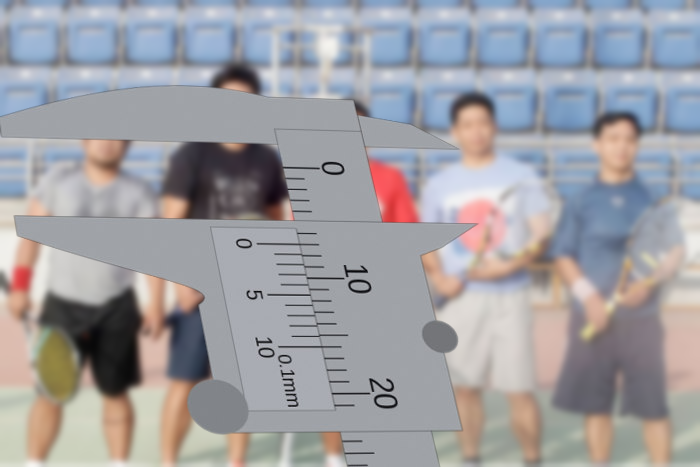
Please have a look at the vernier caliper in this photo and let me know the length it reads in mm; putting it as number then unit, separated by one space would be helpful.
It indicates 7.0 mm
